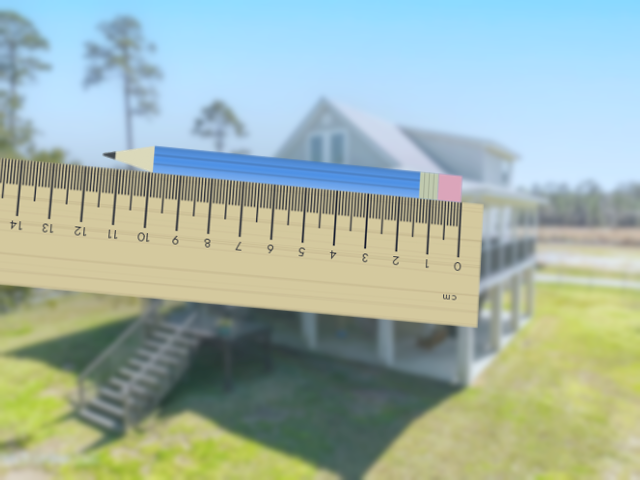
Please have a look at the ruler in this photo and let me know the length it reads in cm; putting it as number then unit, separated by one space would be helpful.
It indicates 11.5 cm
